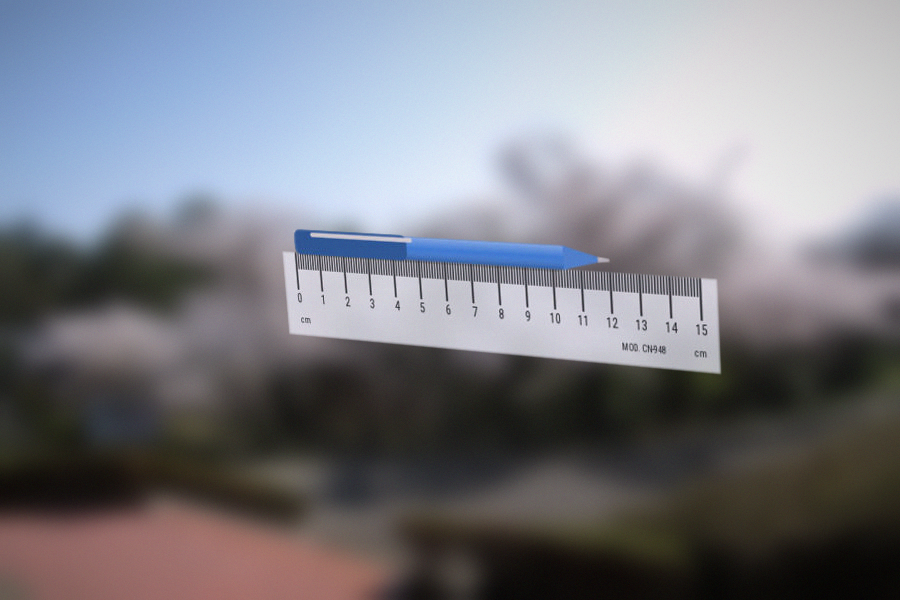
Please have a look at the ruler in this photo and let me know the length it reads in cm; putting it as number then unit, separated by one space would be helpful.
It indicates 12 cm
